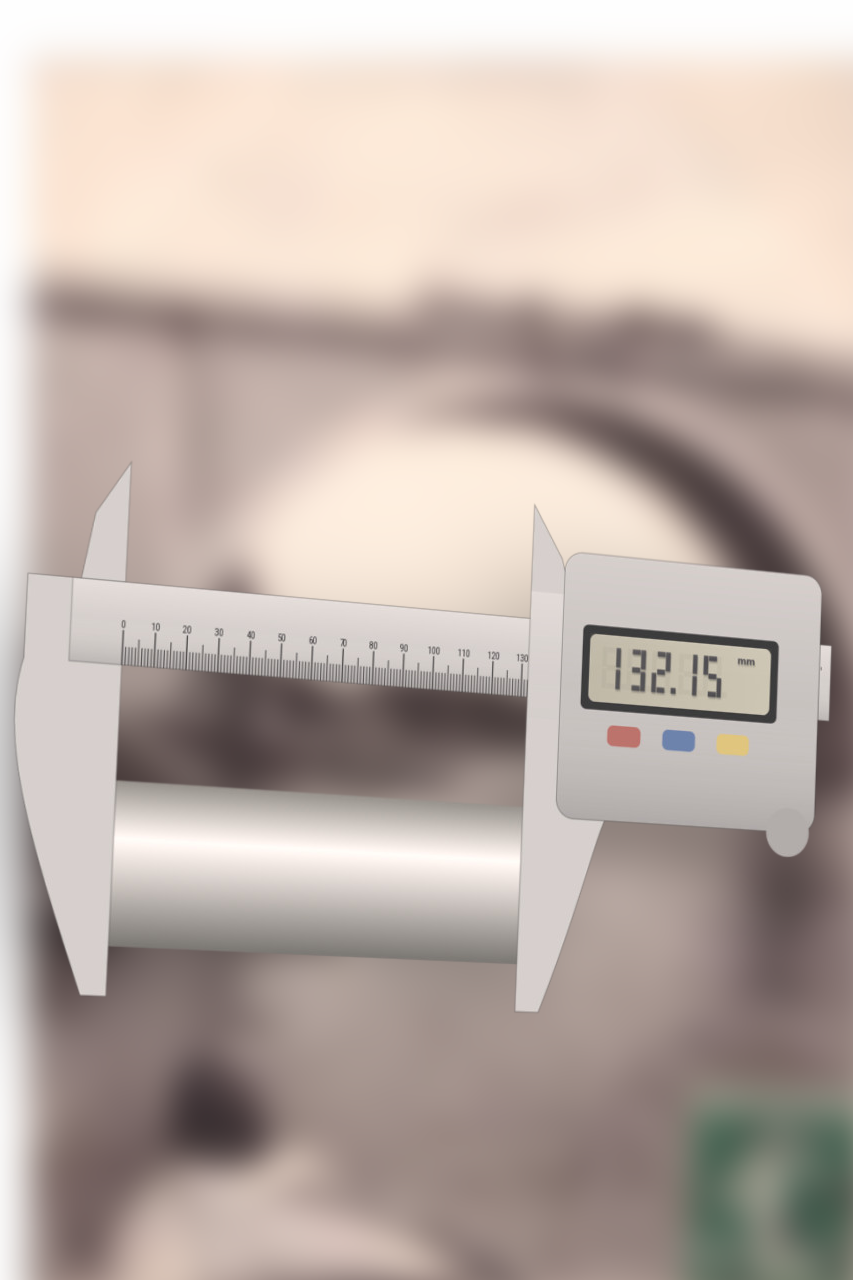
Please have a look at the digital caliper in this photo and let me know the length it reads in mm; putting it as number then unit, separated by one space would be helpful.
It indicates 132.15 mm
